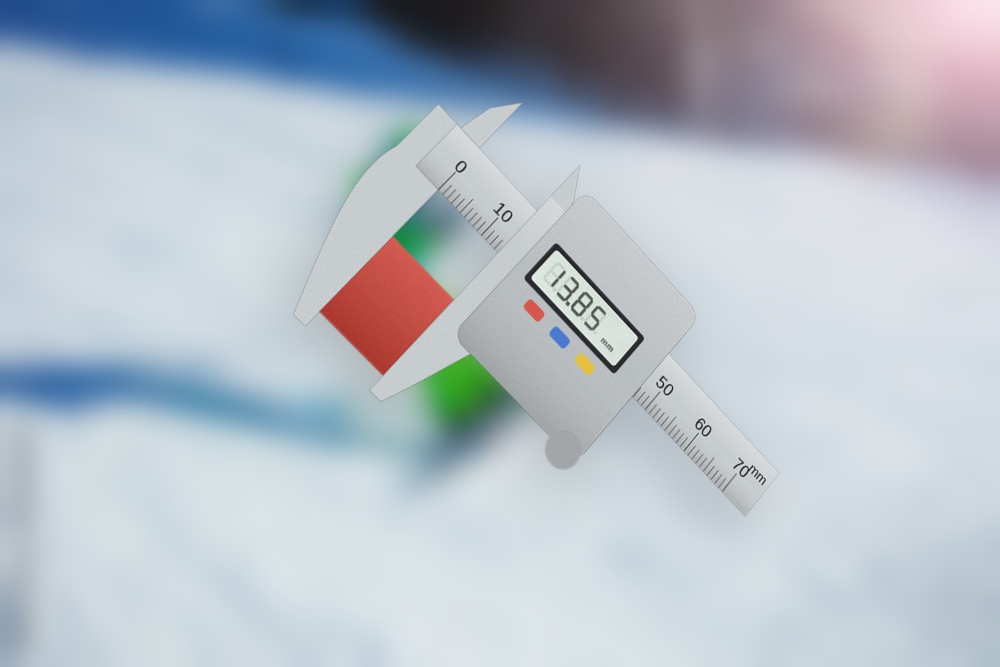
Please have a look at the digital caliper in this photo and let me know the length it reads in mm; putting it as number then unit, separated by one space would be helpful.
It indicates 13.85 mm
